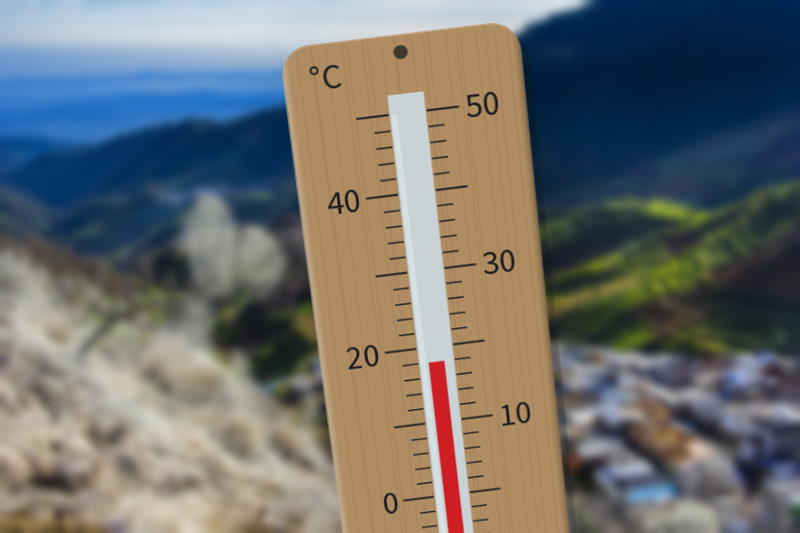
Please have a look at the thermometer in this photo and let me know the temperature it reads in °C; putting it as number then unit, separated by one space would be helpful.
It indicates 18 °C
